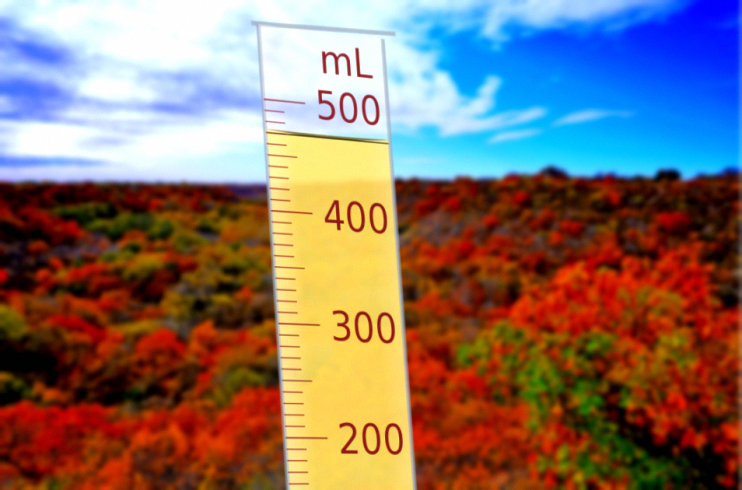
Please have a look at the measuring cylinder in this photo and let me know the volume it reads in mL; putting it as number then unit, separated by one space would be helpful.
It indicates 470 mL
